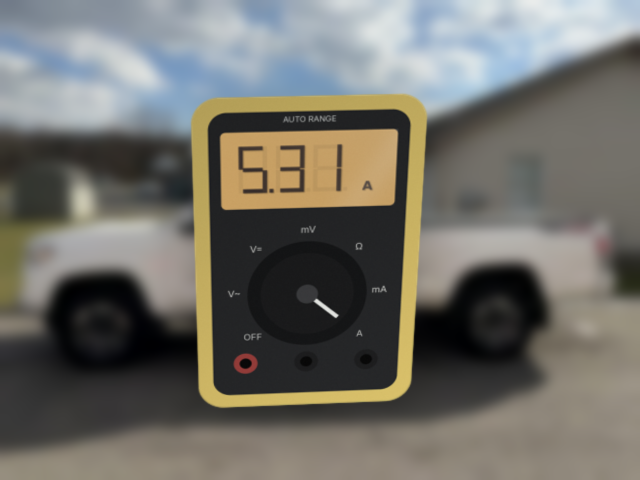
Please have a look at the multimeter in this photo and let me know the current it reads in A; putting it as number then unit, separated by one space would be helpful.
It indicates 5.31 A
